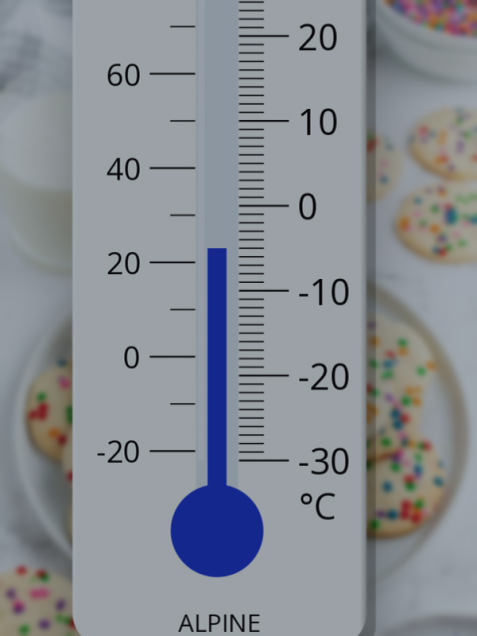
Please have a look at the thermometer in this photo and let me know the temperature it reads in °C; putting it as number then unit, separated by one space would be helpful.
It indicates -5 °C
